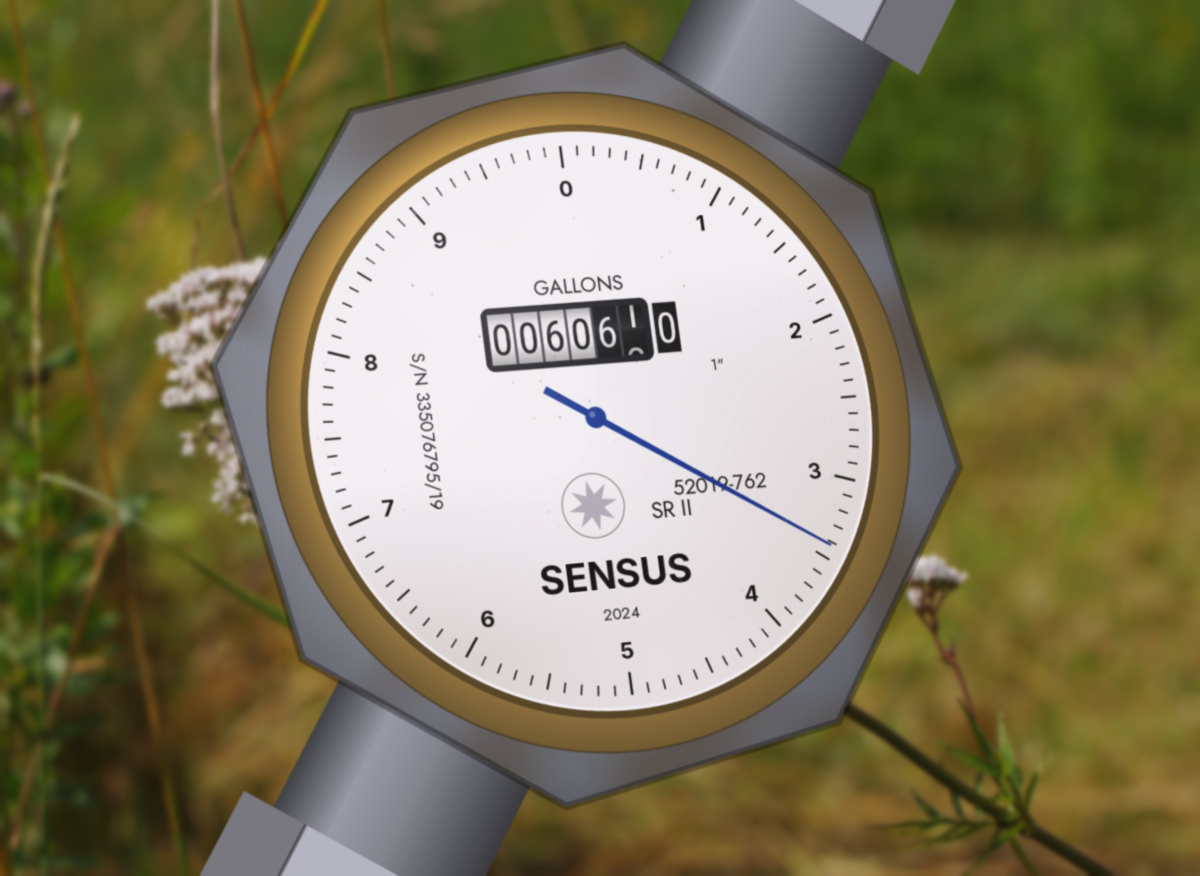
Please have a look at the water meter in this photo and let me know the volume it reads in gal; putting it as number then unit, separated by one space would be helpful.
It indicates 60613.4 gal
